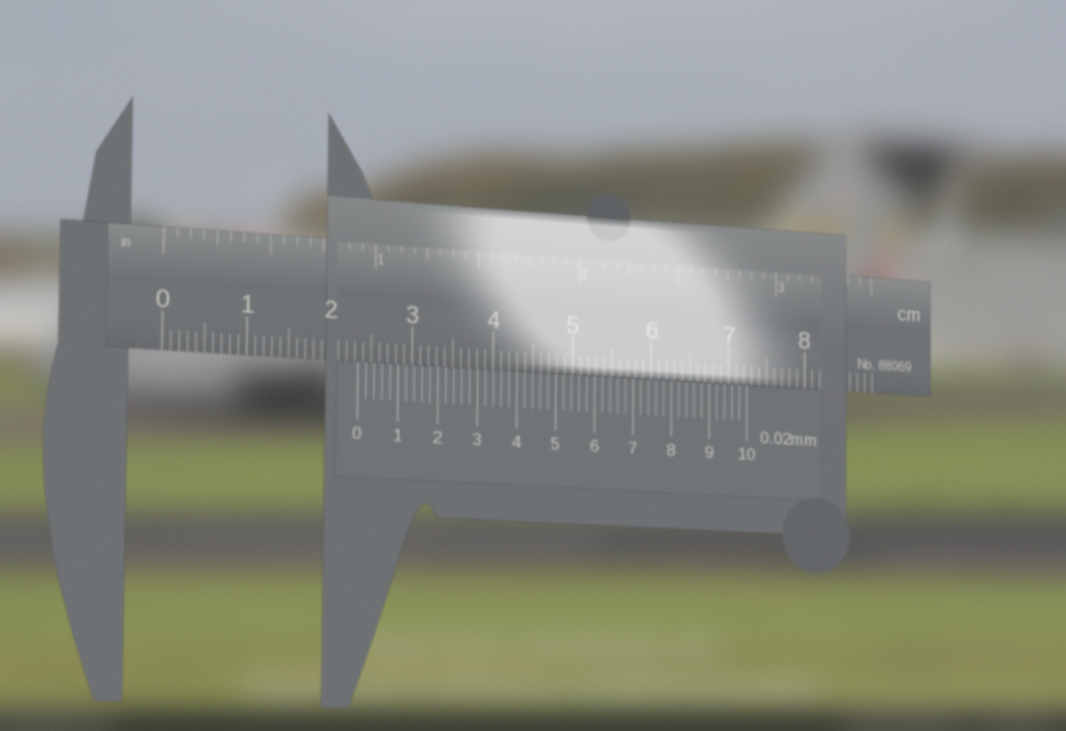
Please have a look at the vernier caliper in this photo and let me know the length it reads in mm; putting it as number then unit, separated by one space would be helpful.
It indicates 23.4 mm
